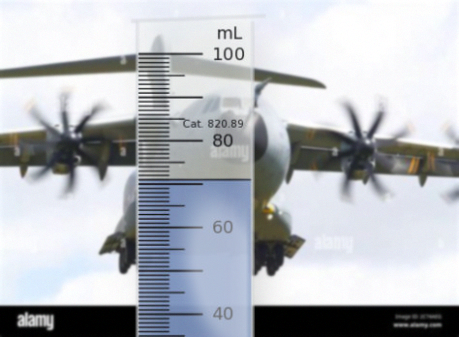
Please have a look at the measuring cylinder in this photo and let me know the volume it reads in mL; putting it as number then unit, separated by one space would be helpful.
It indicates 71 mL
